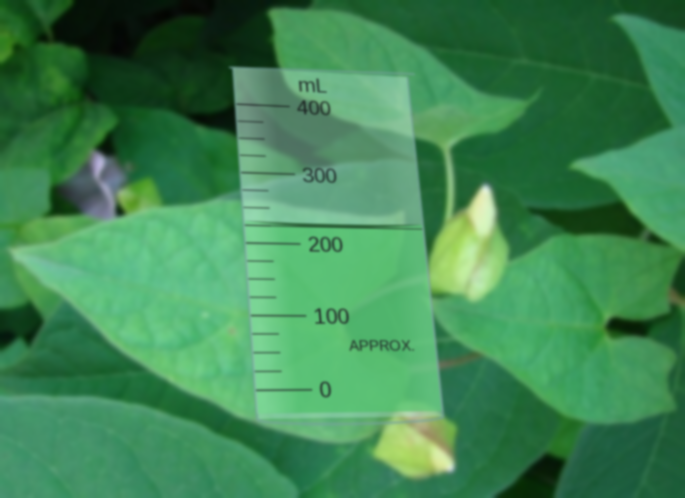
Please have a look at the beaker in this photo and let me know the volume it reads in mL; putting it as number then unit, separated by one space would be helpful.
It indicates 225 mL
